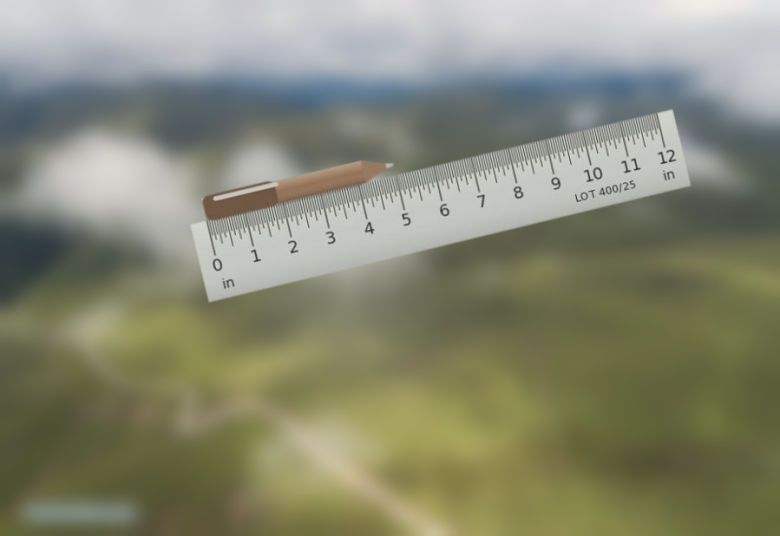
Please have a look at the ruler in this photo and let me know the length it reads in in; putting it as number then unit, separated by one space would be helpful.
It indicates 5 in
